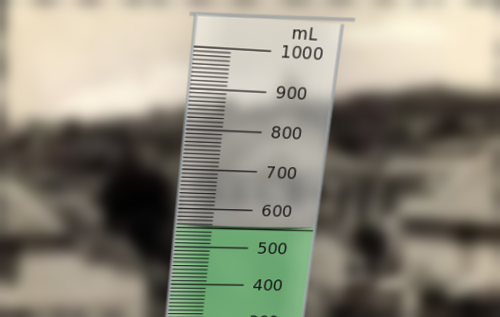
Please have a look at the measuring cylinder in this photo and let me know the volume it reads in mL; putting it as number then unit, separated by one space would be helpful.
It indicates 550 mL
